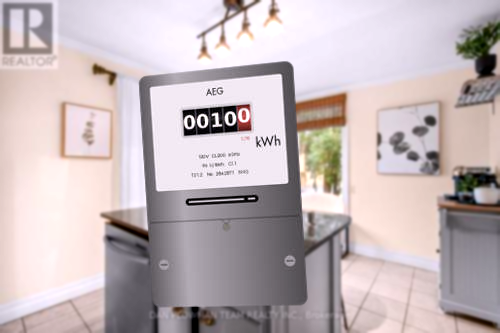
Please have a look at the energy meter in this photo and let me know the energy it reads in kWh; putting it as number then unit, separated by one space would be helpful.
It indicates 10.0 kWh
